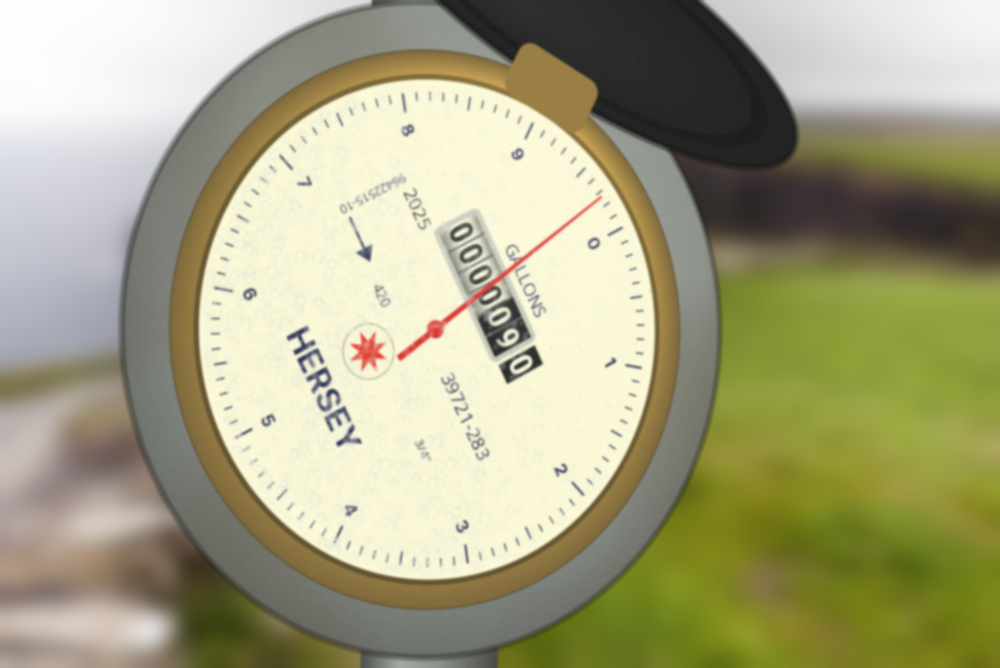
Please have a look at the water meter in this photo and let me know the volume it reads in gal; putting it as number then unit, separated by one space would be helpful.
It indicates 89.7 gal
